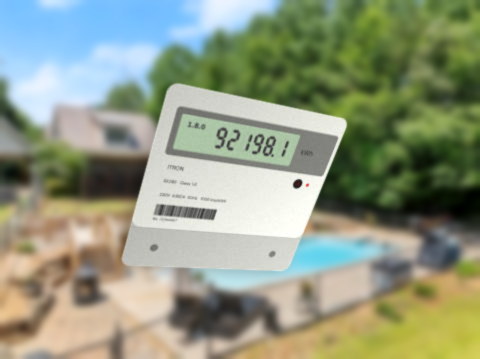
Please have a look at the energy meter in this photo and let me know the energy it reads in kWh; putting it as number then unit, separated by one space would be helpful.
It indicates 92198.1 kWh
